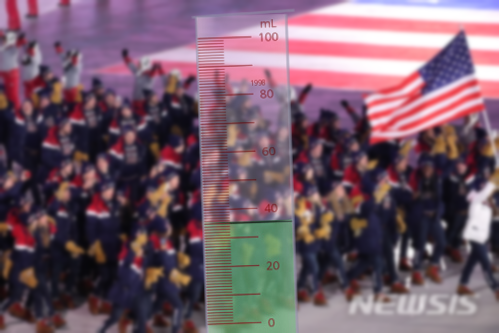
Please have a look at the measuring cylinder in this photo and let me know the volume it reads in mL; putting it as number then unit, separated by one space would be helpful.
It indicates 35 mL
